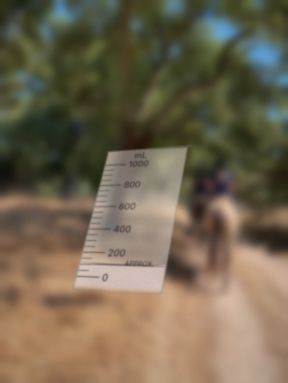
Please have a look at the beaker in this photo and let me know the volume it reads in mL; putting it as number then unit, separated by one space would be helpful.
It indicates 100 mL
